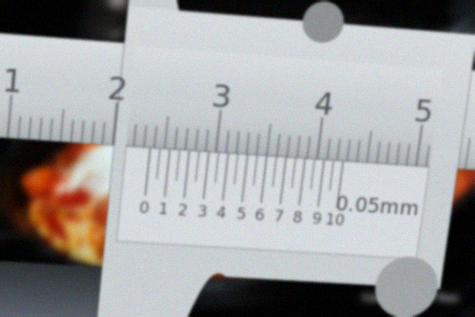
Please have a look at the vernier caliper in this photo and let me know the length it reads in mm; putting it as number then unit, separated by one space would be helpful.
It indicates 23.6 mm
